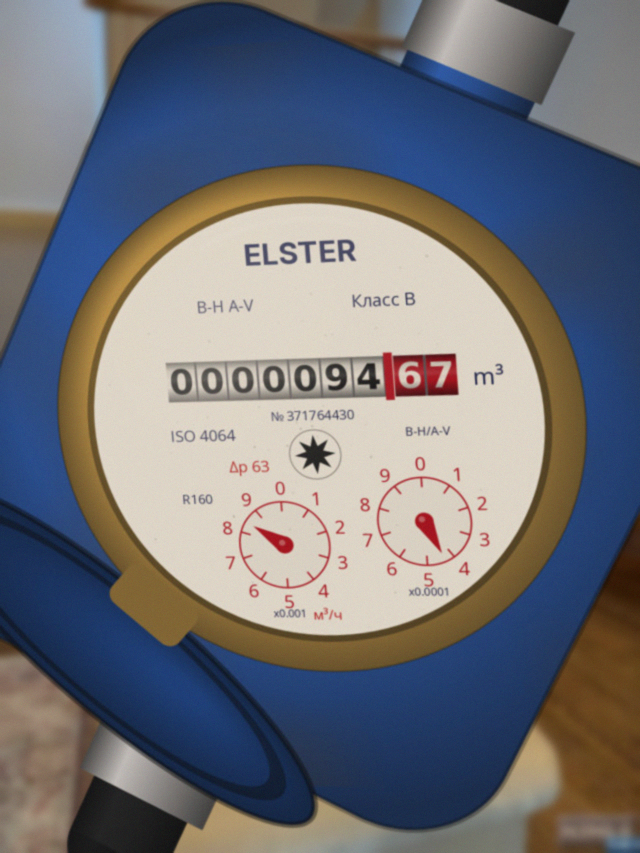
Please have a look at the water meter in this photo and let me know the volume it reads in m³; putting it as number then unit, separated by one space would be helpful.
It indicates 94.6784 m³
